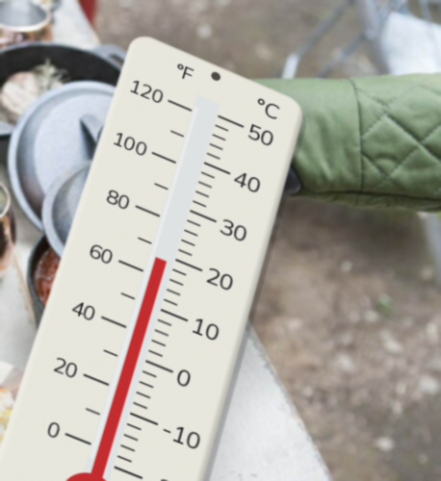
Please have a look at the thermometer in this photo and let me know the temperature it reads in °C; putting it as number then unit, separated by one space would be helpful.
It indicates 19 °C
